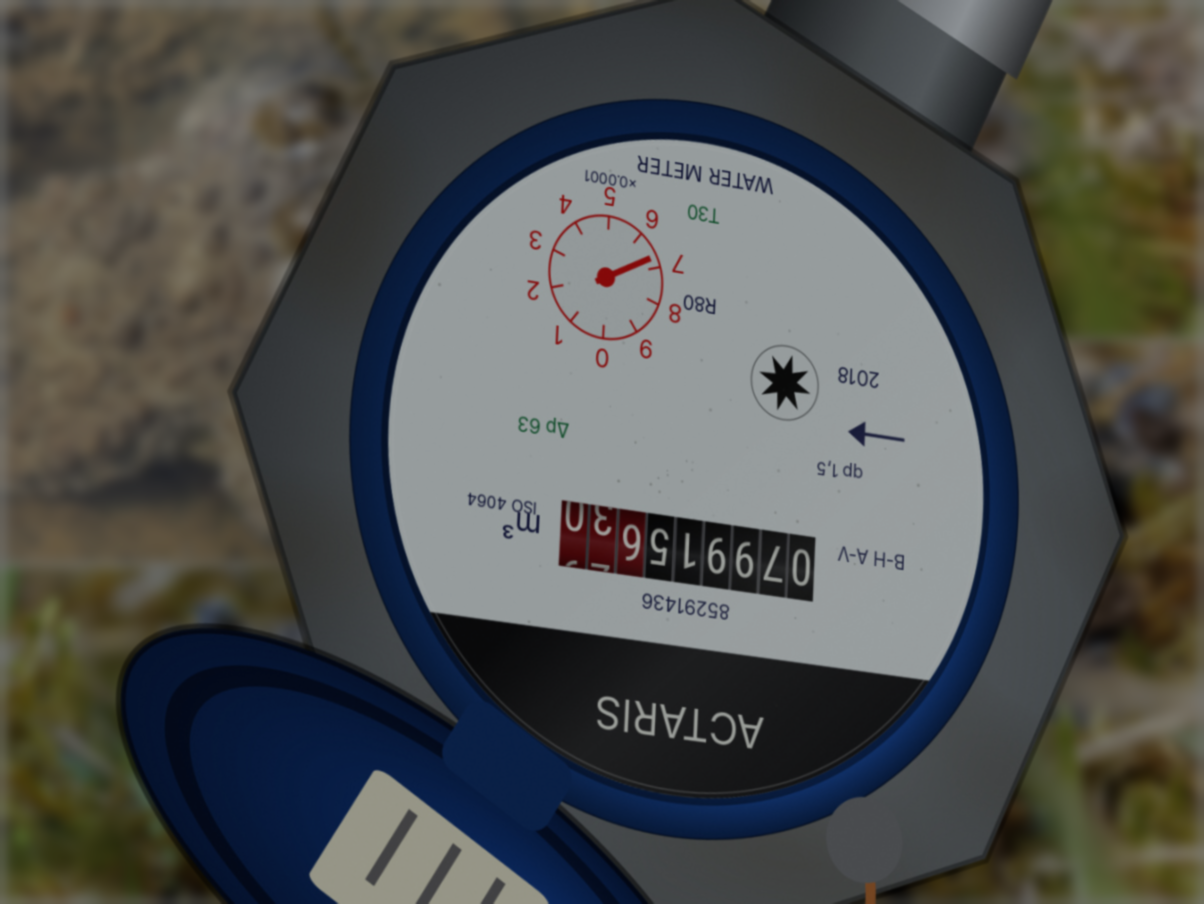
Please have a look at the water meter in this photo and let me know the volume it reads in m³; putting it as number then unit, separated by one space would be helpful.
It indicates 79915.6296 m³
